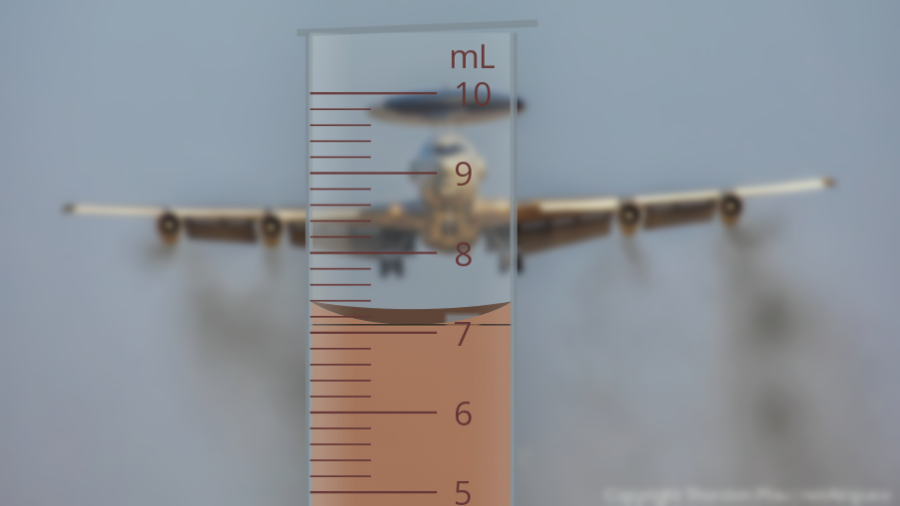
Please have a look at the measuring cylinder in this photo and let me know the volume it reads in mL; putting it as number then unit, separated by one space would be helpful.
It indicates 7.1 mL
